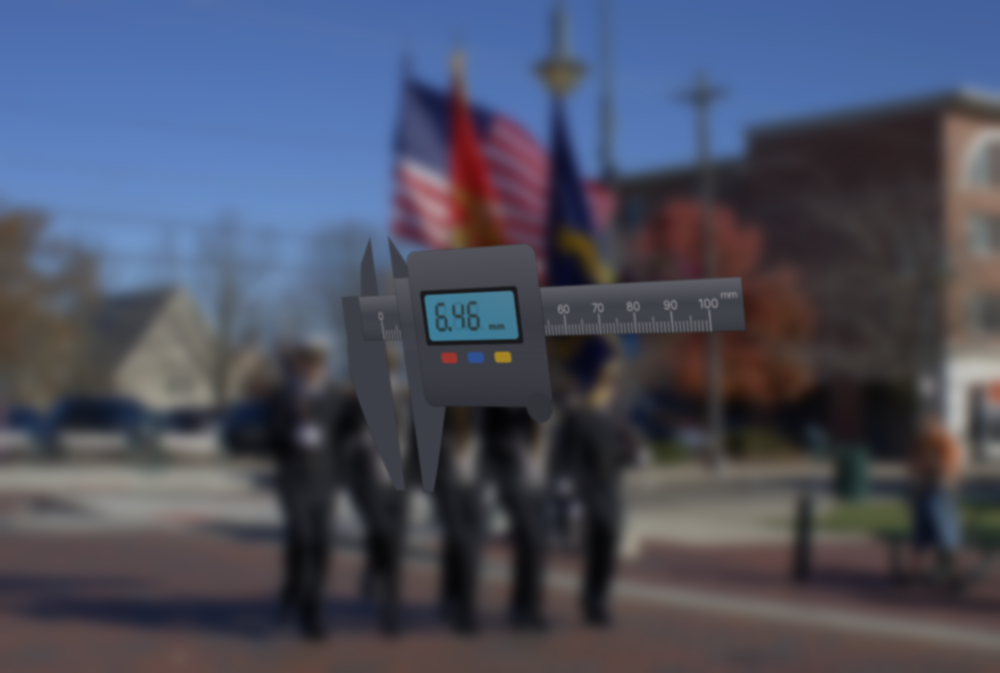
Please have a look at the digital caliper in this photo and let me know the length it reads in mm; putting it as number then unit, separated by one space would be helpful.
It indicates 6.46 mm
